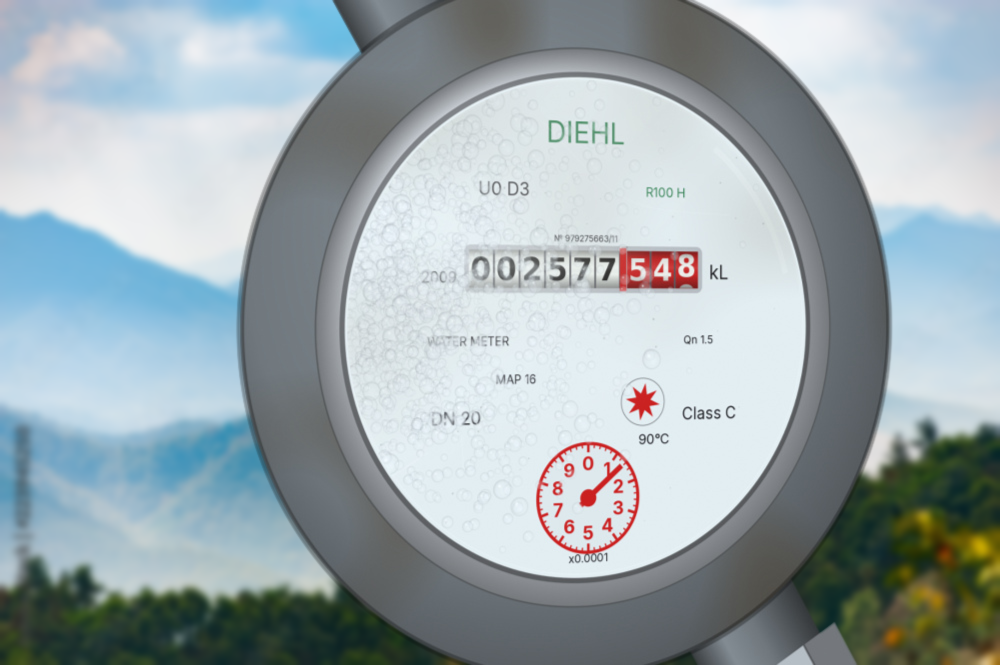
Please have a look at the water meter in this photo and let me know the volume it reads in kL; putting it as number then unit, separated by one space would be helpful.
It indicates 2577.5481 kL
